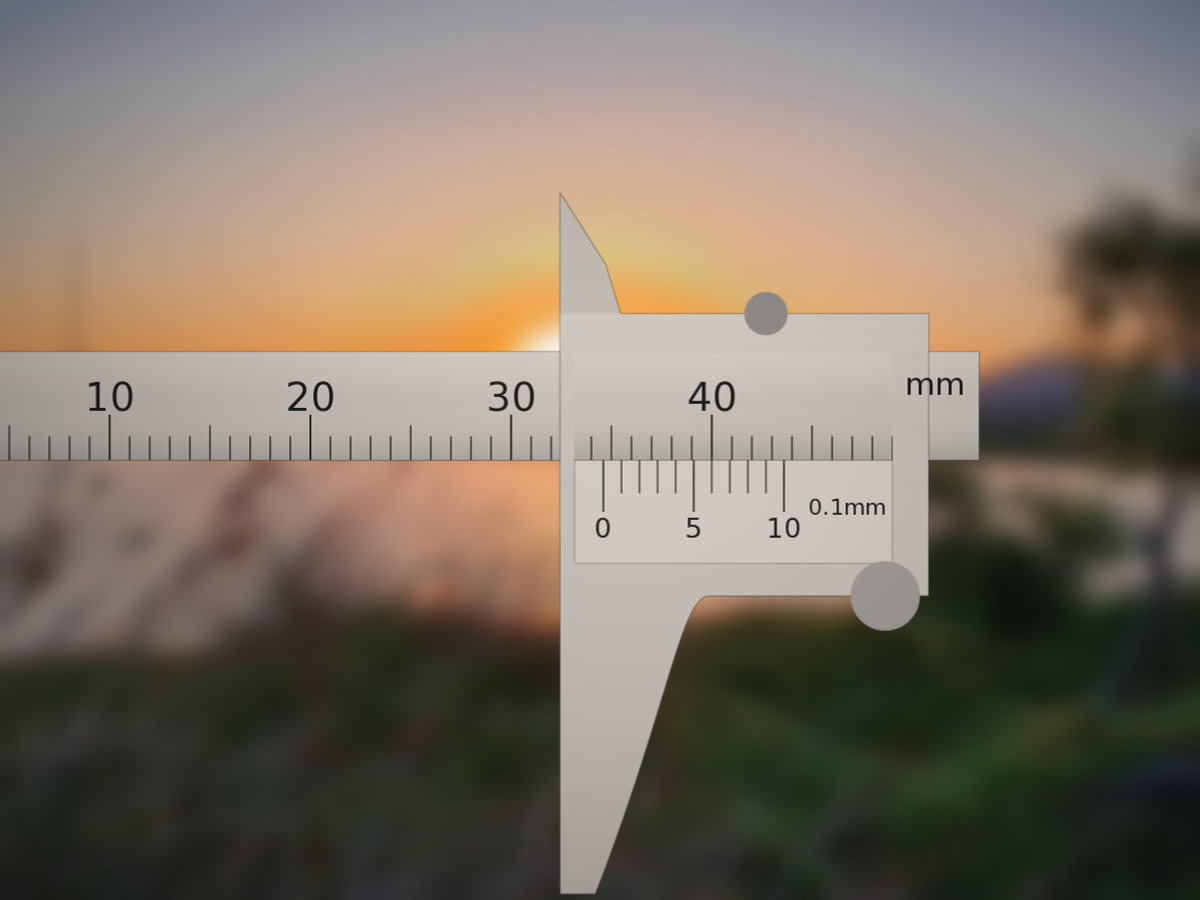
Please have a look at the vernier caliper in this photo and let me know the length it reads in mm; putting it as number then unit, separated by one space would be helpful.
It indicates 34.6 mm
